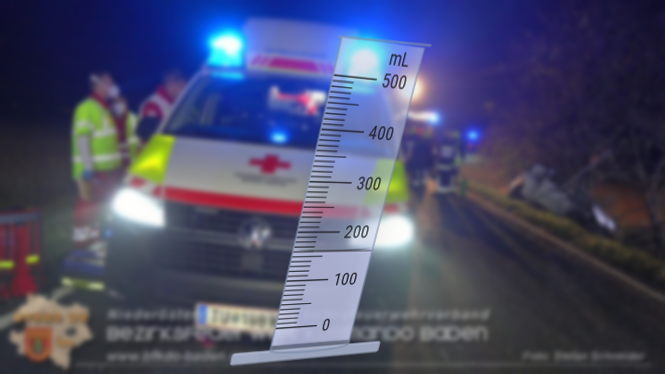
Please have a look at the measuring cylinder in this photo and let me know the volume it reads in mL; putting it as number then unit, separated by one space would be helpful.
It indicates 160 mL
